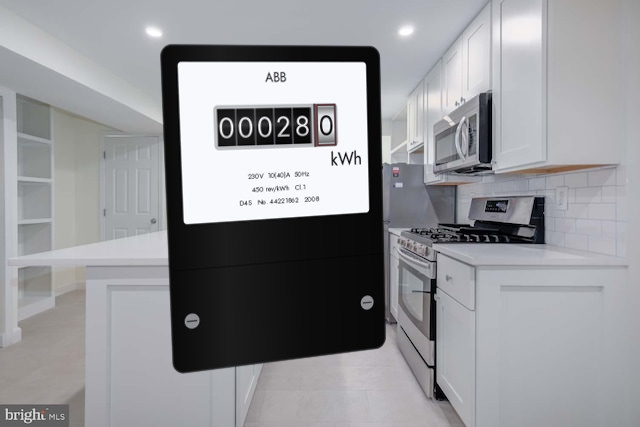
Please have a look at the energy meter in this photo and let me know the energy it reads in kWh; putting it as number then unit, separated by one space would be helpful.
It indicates 28.0 kWh
